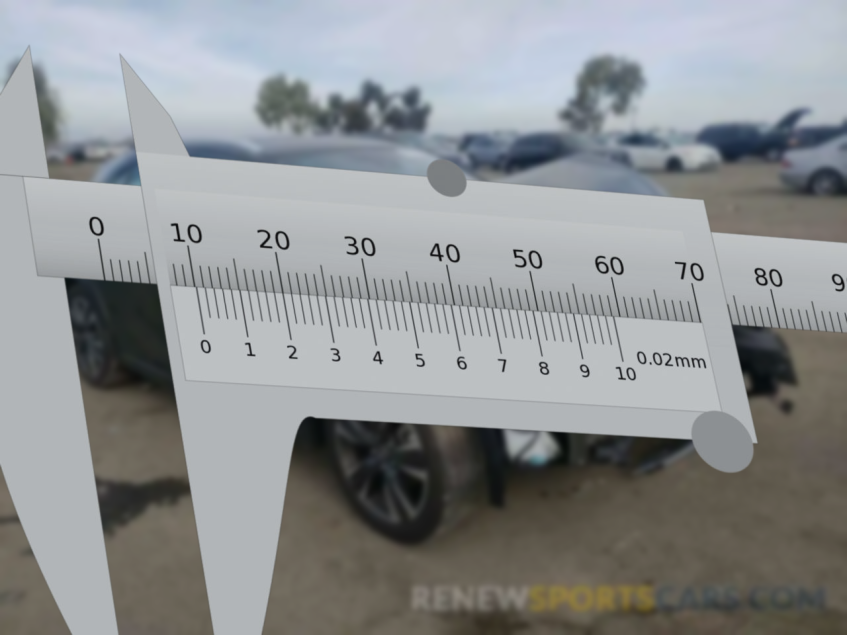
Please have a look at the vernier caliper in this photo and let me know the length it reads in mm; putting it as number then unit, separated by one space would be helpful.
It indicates 10.2 mm
